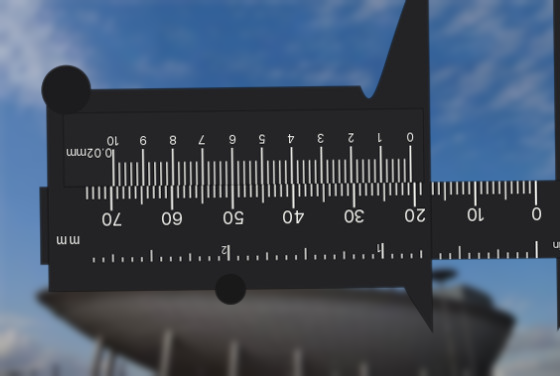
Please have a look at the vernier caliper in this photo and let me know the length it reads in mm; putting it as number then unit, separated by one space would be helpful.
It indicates 20.6 mm
